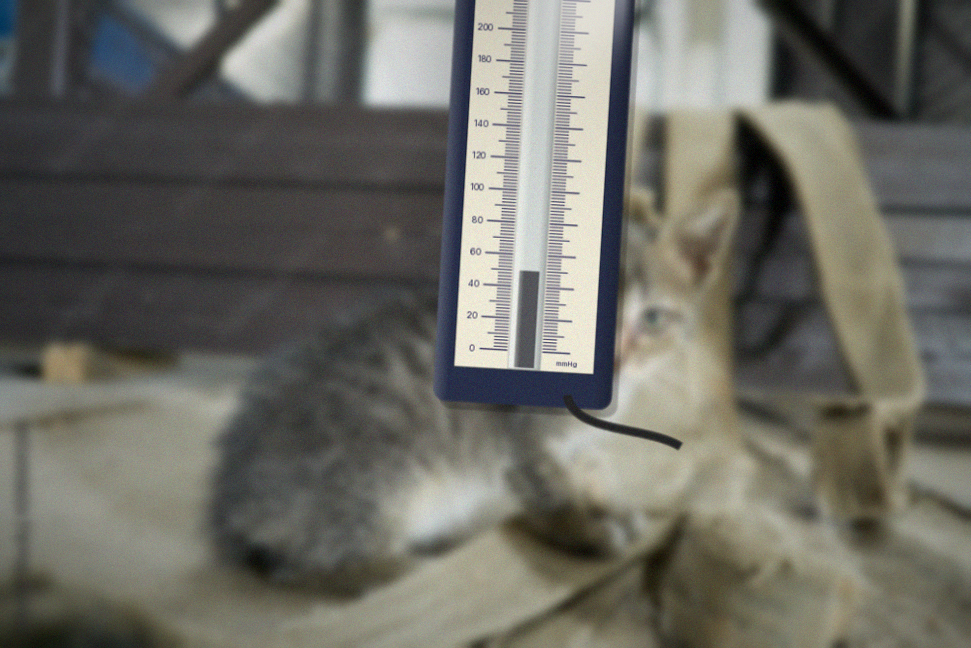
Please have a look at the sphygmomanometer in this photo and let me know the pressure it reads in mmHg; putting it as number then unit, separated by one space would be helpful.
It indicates 50 mmHg
